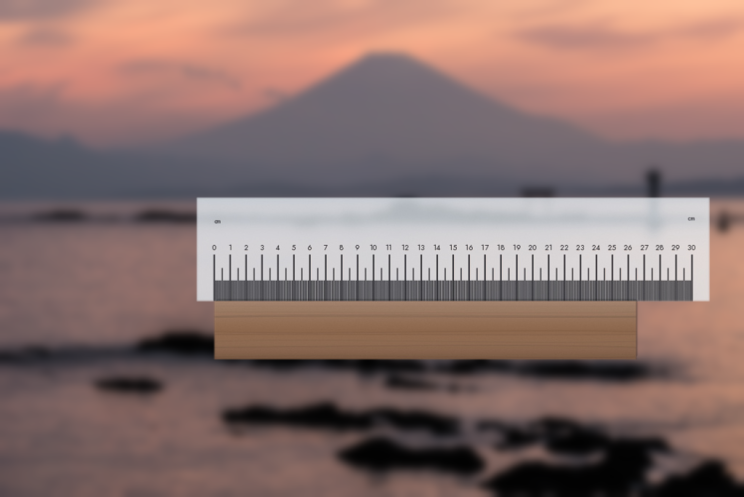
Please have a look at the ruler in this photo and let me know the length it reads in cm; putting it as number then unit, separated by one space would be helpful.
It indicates 26.5 cm
